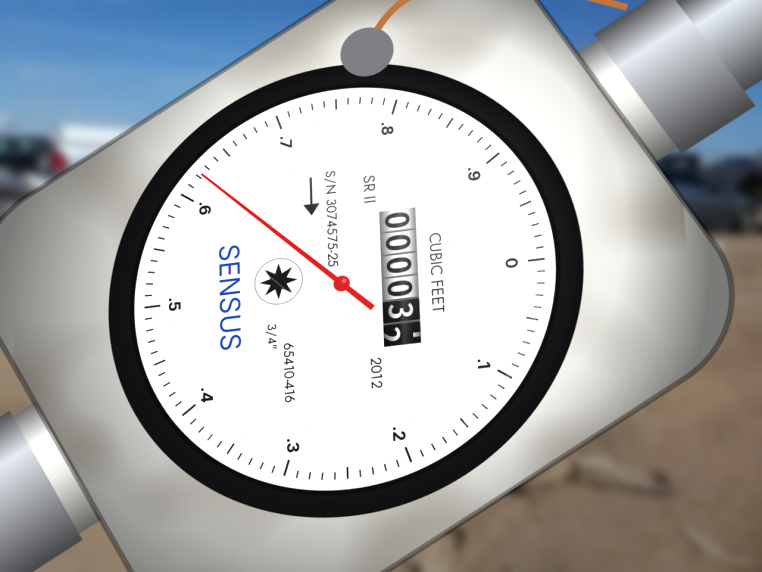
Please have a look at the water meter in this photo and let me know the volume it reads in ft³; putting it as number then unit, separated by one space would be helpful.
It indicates 31.62 ft³
